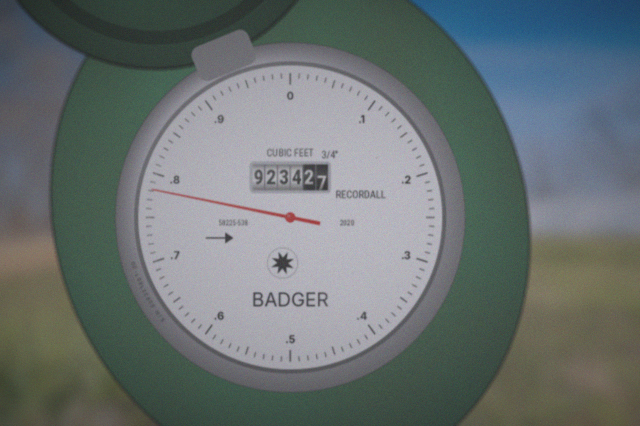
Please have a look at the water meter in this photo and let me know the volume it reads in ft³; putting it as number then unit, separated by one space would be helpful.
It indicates 923426.78 ft³
